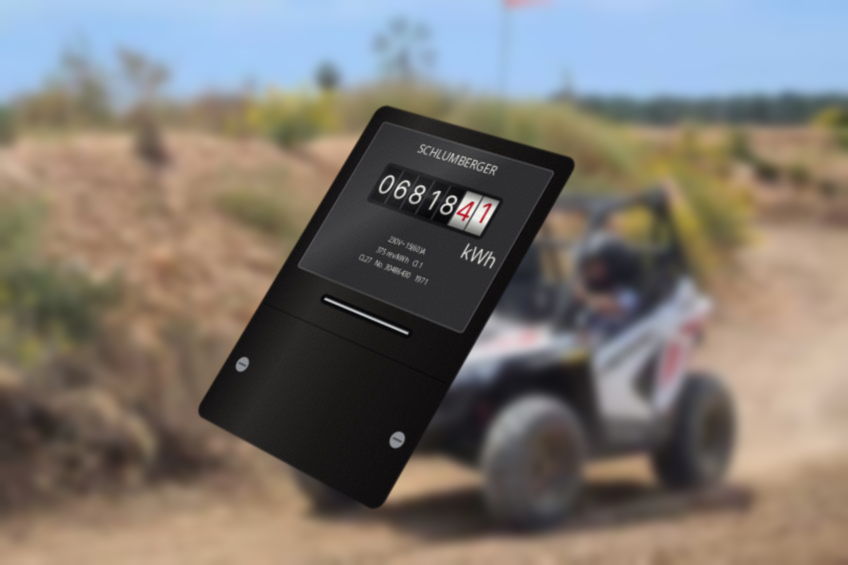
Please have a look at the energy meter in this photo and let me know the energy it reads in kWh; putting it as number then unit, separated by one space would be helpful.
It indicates 6818.41 kWh
